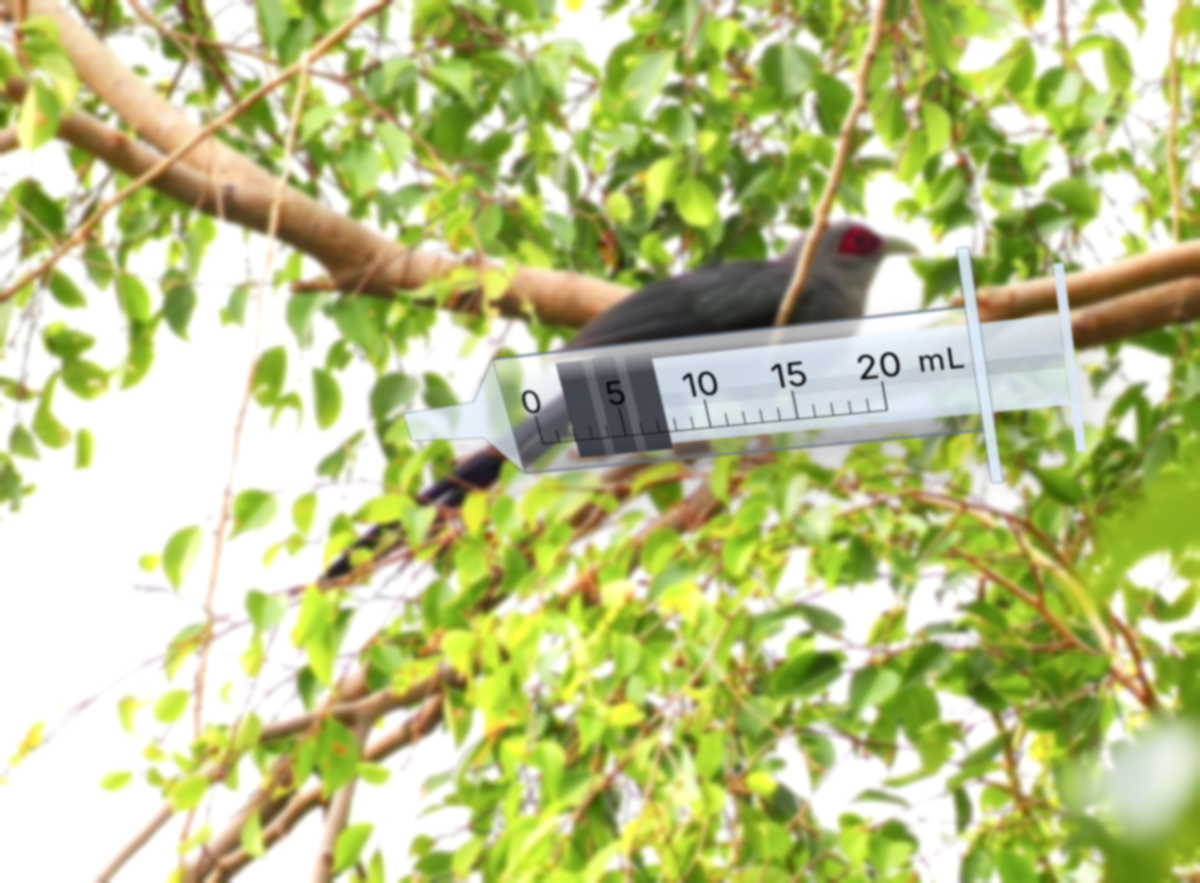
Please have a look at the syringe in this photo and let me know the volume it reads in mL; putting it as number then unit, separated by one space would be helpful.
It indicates 2 mL
